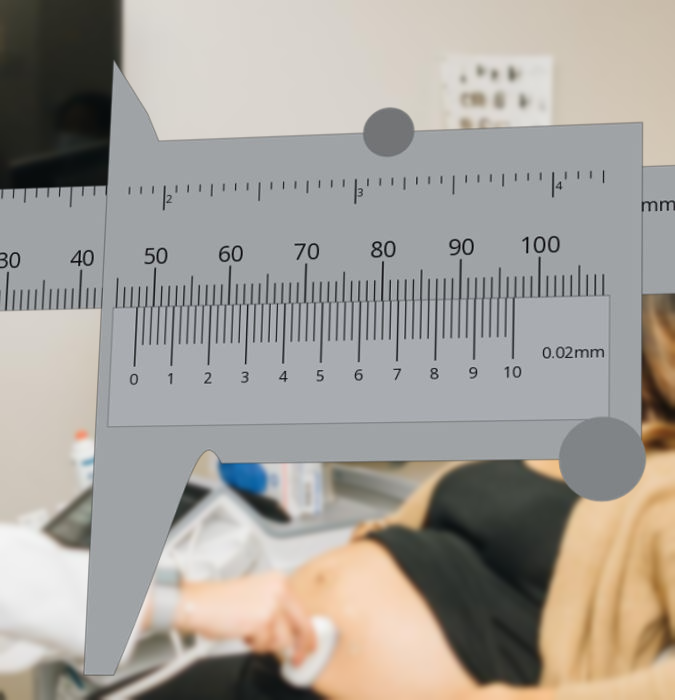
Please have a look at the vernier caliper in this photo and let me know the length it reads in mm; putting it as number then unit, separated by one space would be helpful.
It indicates 47.8 mm
